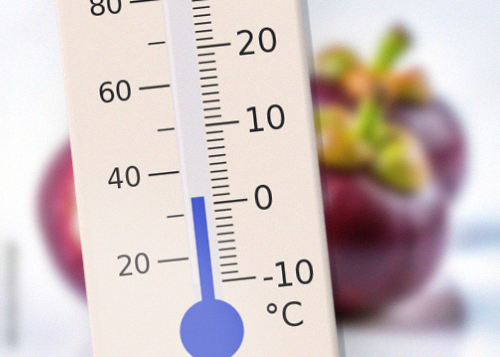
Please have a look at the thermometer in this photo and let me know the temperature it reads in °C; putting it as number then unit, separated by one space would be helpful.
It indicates 1 °C
